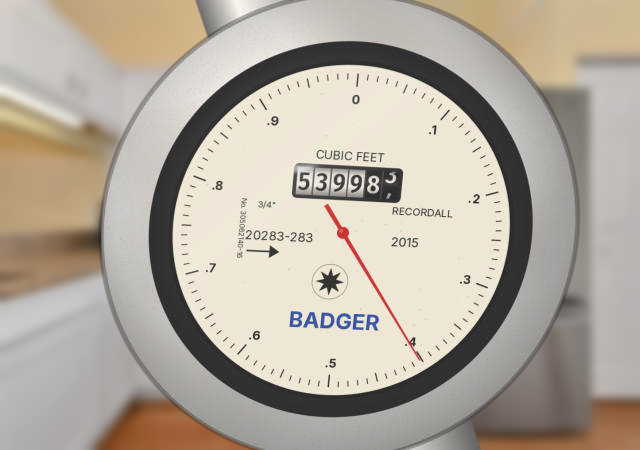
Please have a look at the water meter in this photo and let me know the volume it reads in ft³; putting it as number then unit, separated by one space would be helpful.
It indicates 539983.40 ft³
